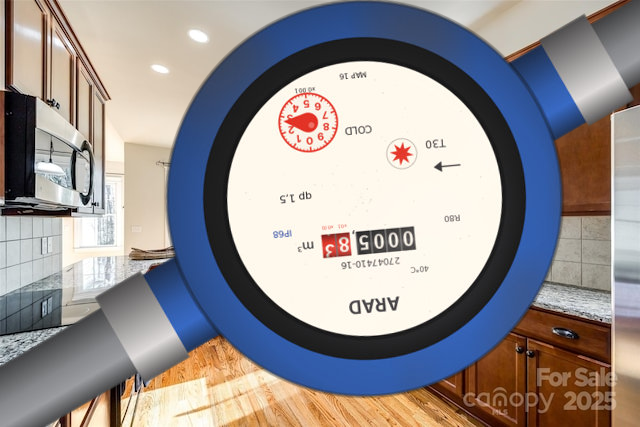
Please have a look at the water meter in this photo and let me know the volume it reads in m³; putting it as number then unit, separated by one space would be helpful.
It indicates 5.832 m³
